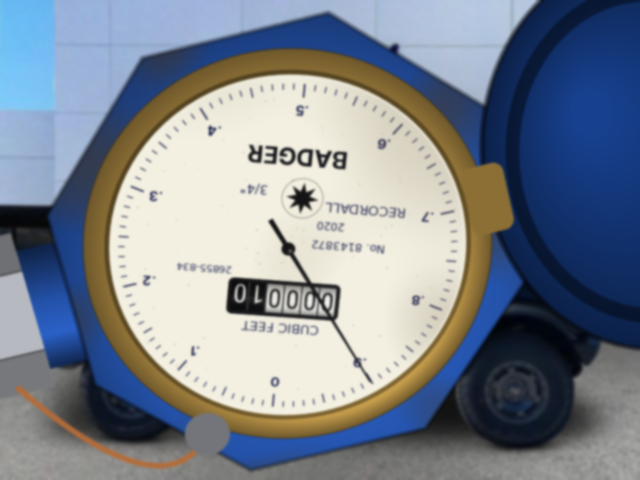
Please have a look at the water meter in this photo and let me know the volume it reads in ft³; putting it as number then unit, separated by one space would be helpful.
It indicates 9.90 ft³
